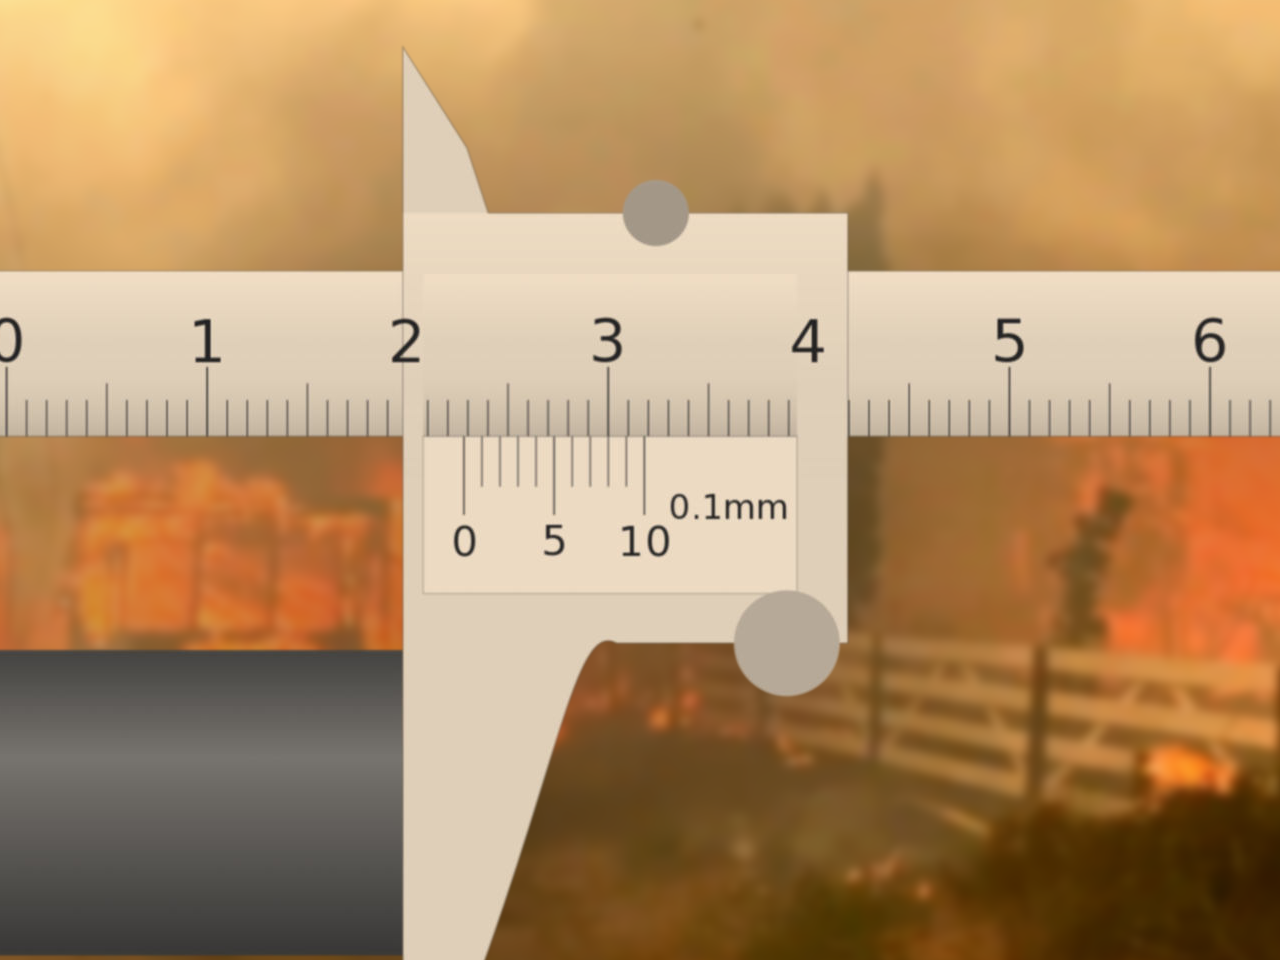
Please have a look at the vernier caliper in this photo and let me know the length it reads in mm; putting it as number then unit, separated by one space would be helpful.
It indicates 22.8 mm
